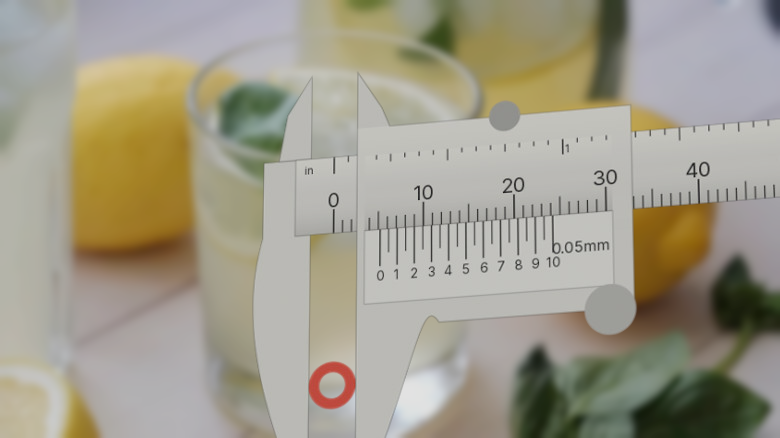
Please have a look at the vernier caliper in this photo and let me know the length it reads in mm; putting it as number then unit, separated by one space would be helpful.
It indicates 5.2 mm
